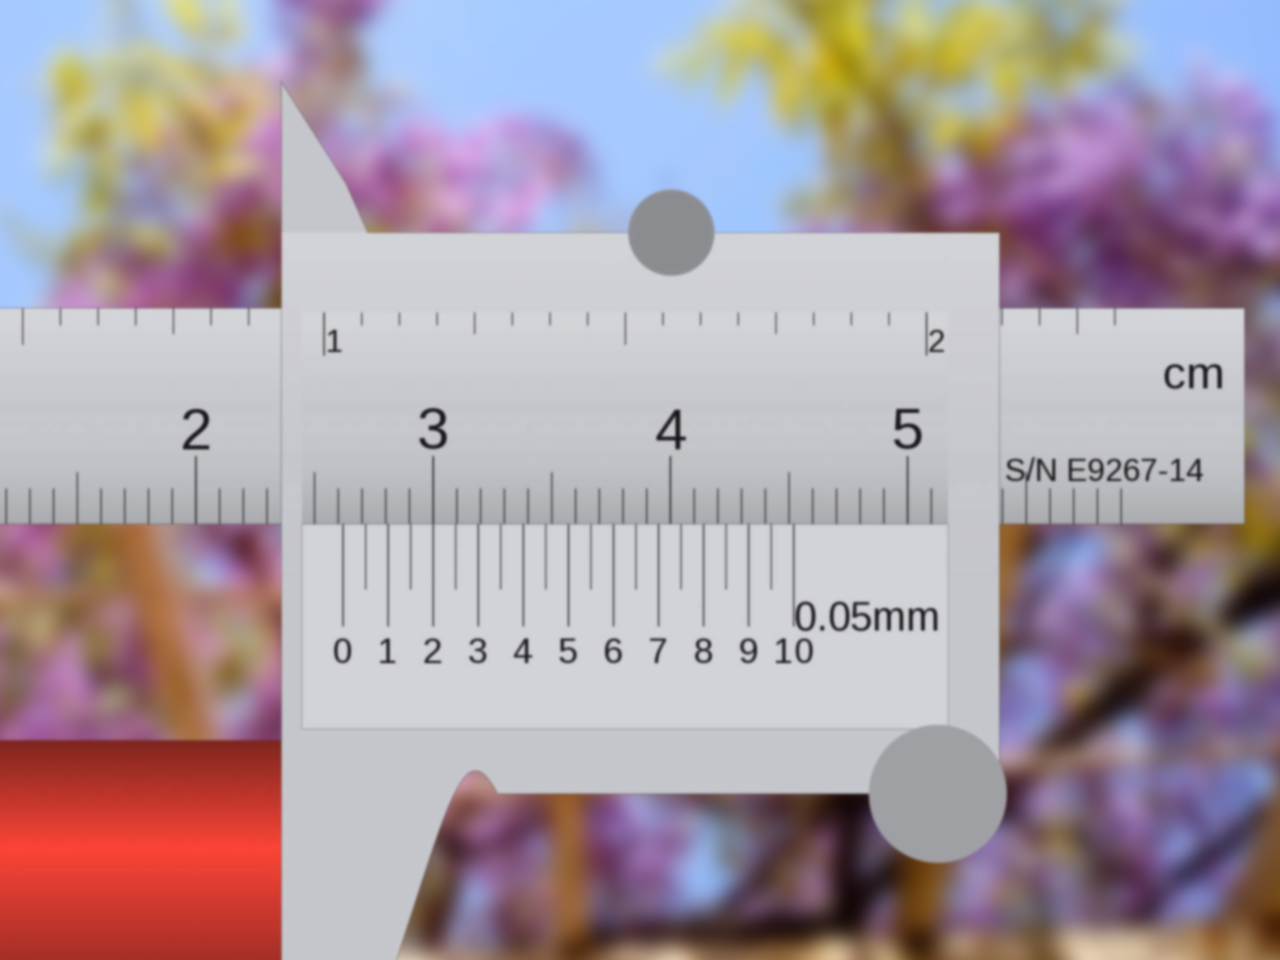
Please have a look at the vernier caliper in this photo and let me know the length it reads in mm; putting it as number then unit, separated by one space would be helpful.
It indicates 26.2 mm
